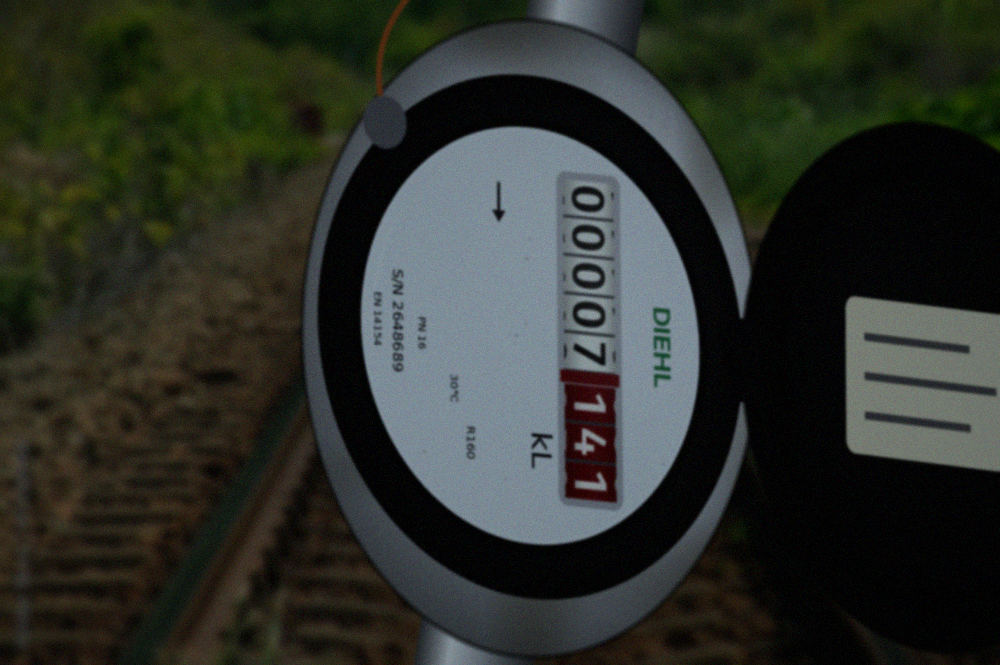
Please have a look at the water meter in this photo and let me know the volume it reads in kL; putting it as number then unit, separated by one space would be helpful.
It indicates 7.141 kL
